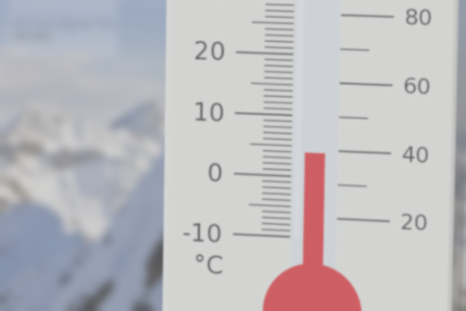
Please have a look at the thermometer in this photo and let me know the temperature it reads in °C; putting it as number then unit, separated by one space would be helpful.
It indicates 4 °C
